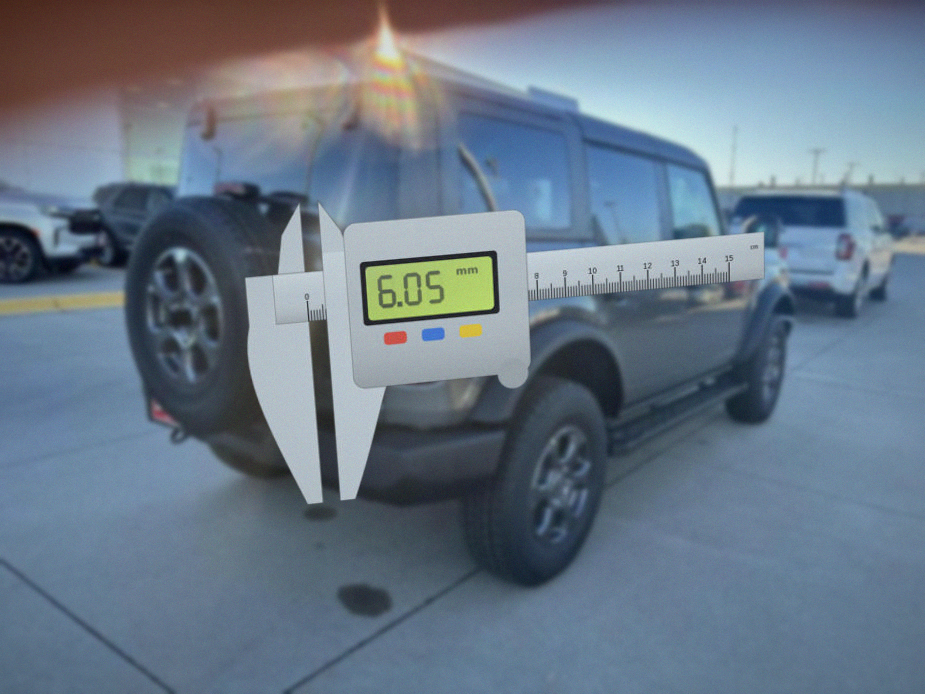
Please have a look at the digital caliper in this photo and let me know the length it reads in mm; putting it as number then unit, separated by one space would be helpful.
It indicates 6.05 mm
